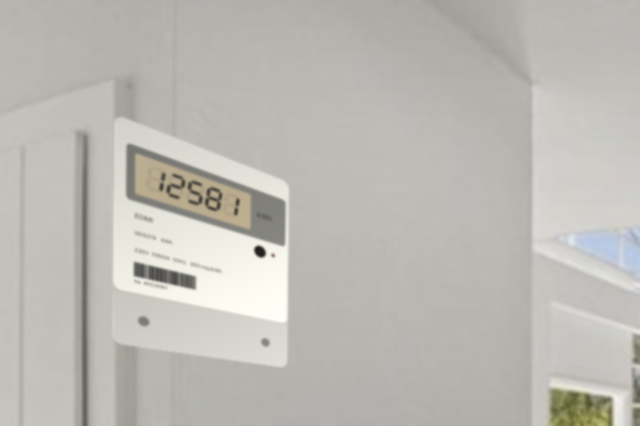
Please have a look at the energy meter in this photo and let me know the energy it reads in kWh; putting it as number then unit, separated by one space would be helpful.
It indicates 12581 kWh
